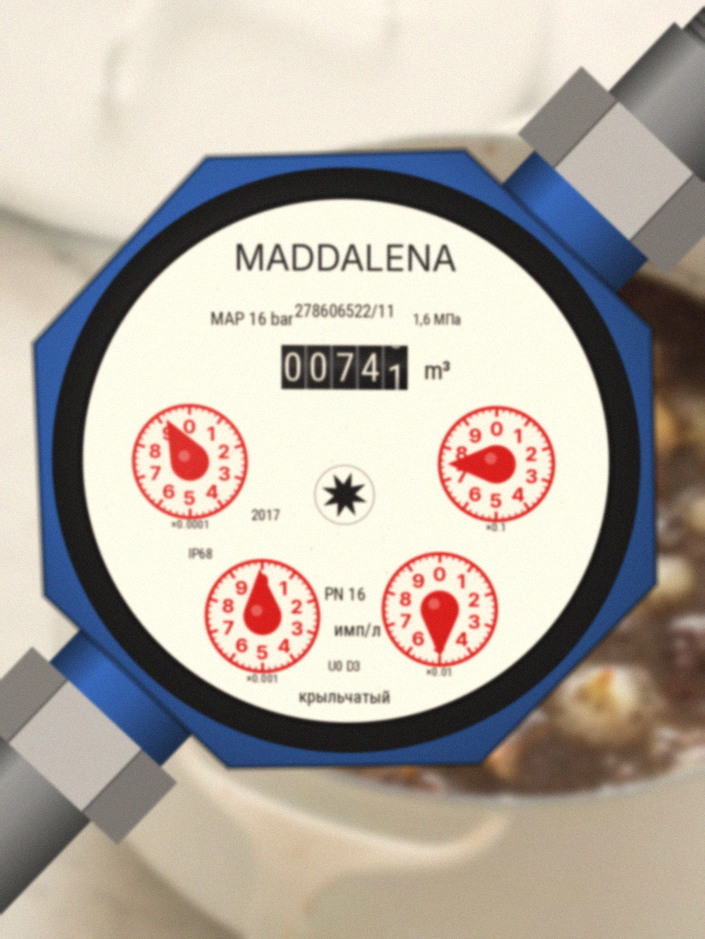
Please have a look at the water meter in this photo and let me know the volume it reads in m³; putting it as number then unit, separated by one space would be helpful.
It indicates 740.7499 m³
